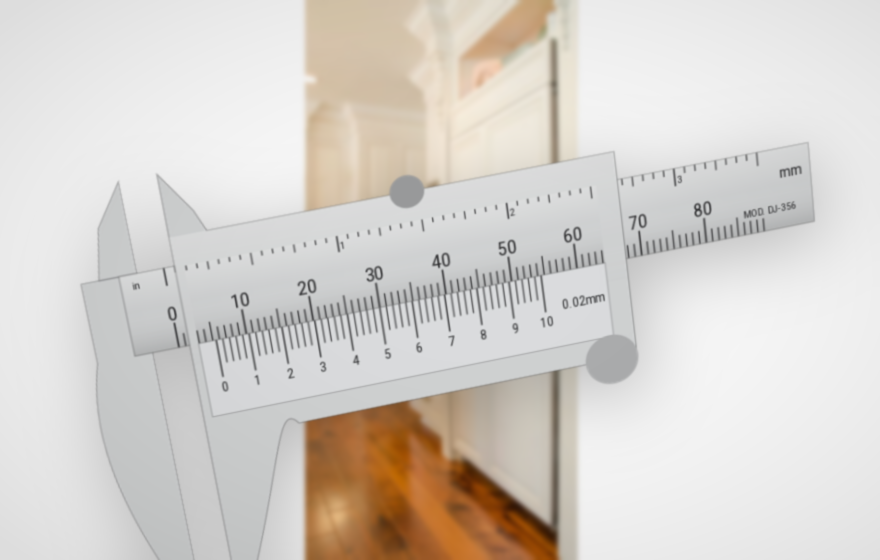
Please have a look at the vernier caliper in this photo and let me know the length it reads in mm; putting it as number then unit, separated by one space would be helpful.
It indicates 5.5 mm
